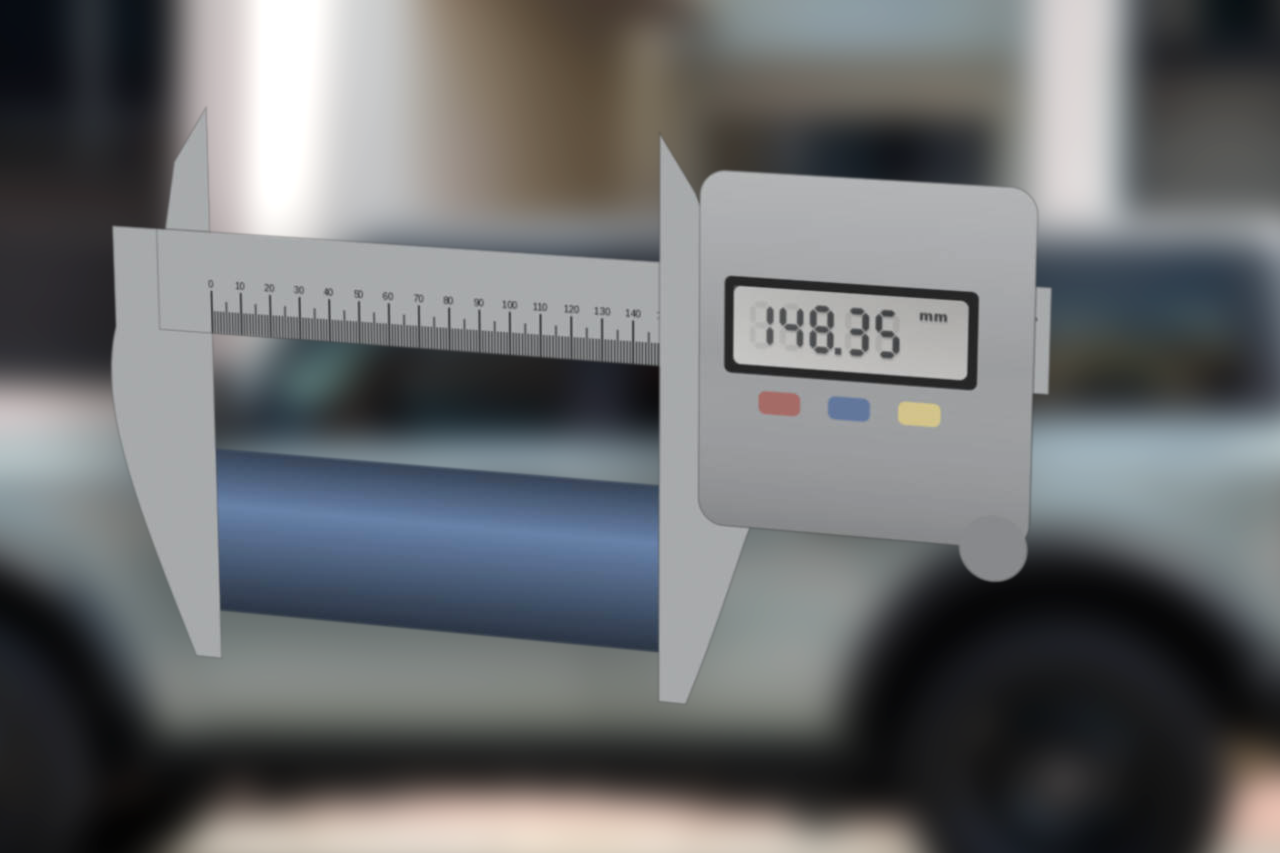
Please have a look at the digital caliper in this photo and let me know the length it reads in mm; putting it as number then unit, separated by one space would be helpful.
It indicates 148.35 mm
